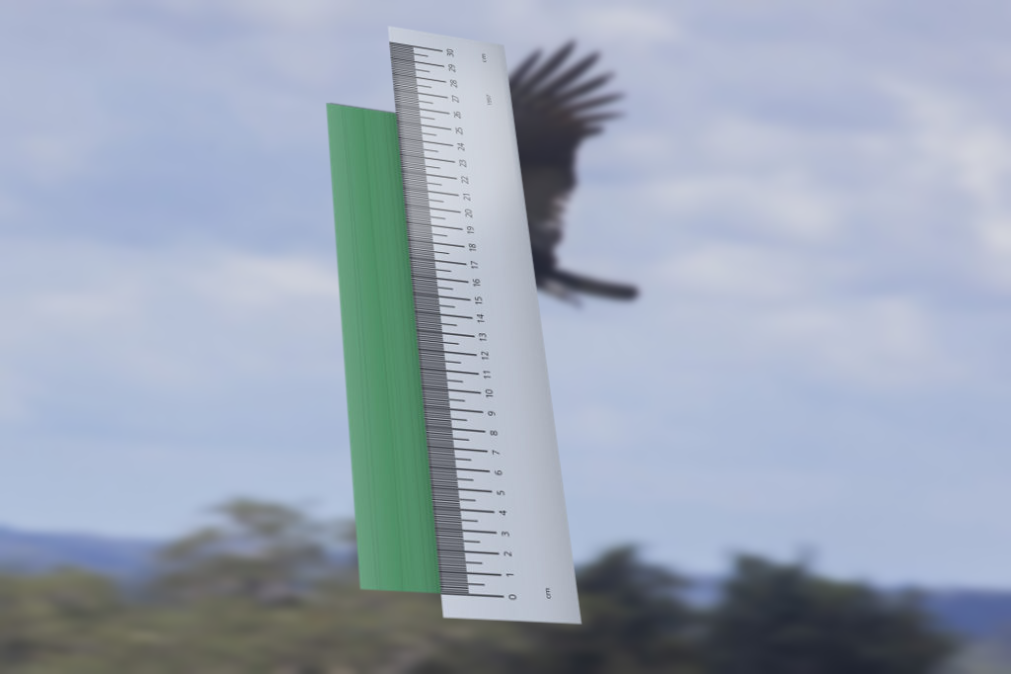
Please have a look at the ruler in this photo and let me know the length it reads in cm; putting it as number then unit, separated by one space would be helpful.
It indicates 25.5 cm
